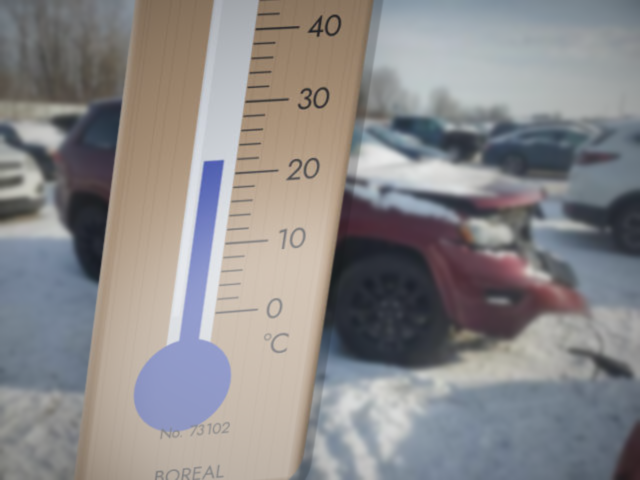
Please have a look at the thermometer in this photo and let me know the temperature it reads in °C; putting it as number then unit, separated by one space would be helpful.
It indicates 22 °C
